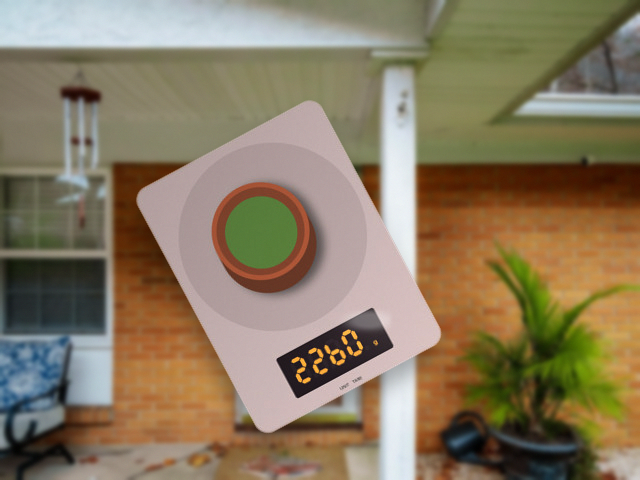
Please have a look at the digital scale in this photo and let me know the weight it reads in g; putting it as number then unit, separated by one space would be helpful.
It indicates 2260 g
